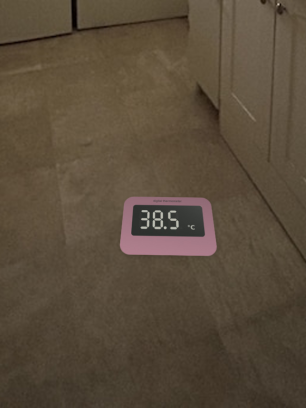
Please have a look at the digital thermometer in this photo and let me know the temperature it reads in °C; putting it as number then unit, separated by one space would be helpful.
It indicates 38.5 °C
